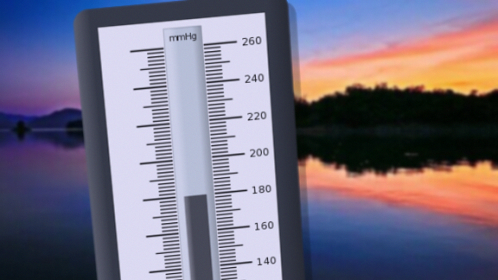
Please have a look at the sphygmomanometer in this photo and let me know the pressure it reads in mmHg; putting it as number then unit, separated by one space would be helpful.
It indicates 180 mmHg
